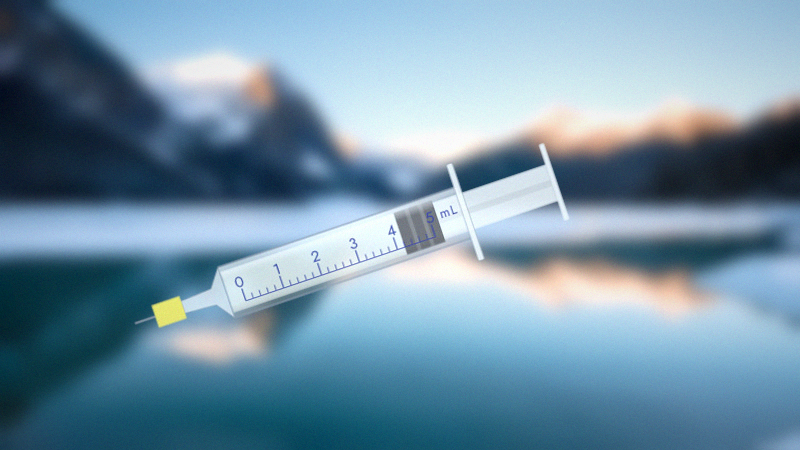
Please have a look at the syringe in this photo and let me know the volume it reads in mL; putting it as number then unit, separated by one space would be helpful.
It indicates 4.2 mL
